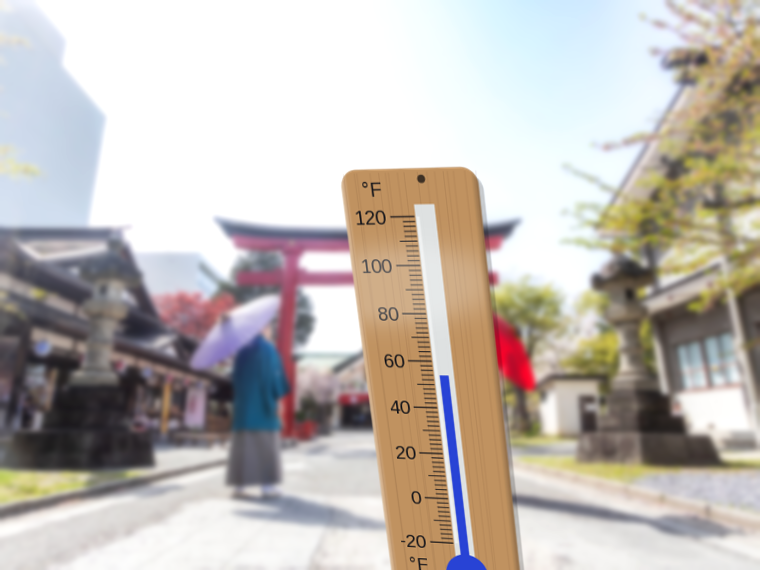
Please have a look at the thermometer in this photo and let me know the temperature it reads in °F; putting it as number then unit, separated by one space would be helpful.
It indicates 54 °F
